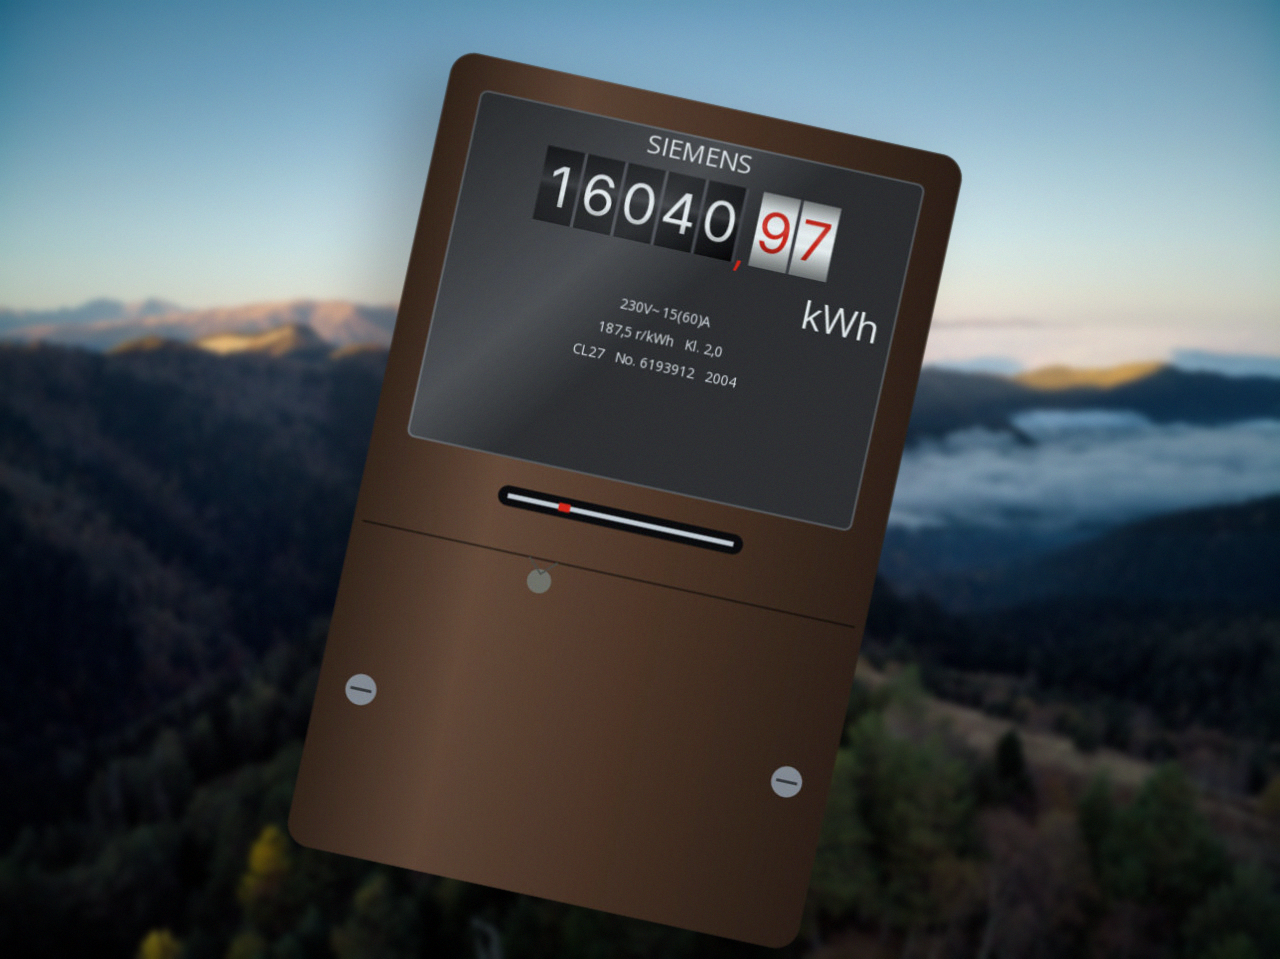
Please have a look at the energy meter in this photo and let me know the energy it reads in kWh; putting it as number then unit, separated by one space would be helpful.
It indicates 16040.97 kWh
